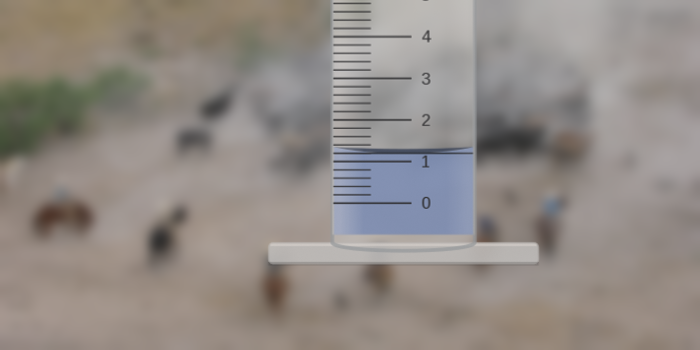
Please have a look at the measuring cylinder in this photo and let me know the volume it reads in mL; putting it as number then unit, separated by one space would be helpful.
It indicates 1.2 mL
